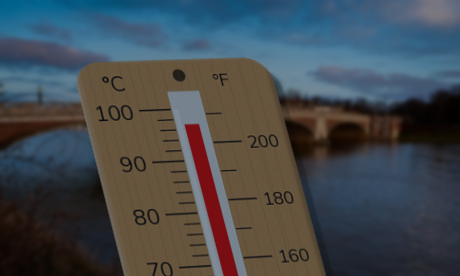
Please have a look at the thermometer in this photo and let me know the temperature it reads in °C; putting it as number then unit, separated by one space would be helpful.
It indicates 97 °C
